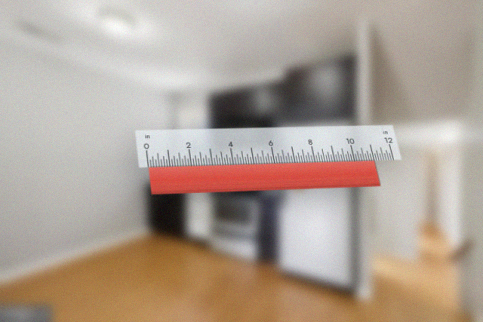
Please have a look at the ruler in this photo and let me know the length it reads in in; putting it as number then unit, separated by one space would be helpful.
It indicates 11 in
